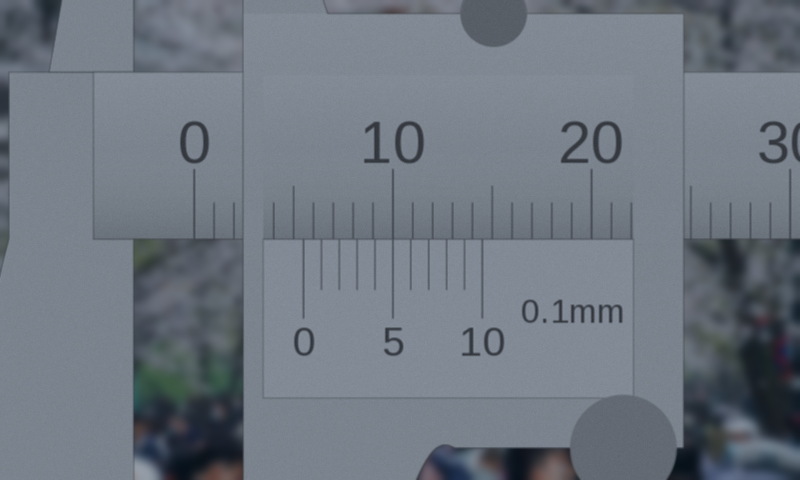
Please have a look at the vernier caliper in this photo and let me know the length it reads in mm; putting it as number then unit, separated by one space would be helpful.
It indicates 5.5 mm
